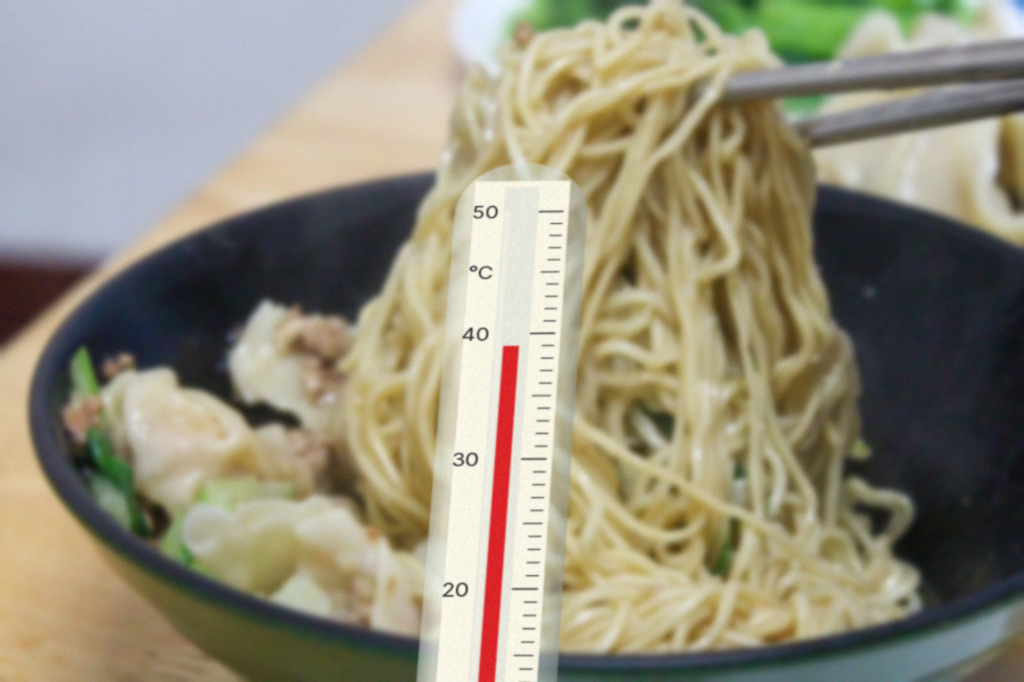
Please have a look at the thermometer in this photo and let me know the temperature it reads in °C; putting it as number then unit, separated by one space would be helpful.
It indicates 39 °C
